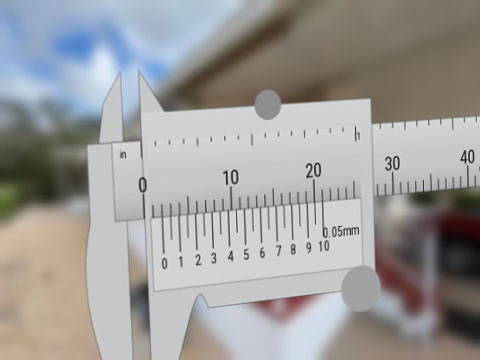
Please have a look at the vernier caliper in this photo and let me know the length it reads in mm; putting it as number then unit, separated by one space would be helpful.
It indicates 2.0 mm
